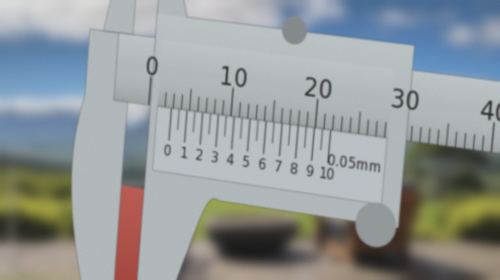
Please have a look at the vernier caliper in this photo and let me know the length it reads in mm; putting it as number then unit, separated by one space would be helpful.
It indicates 2.8 mm
